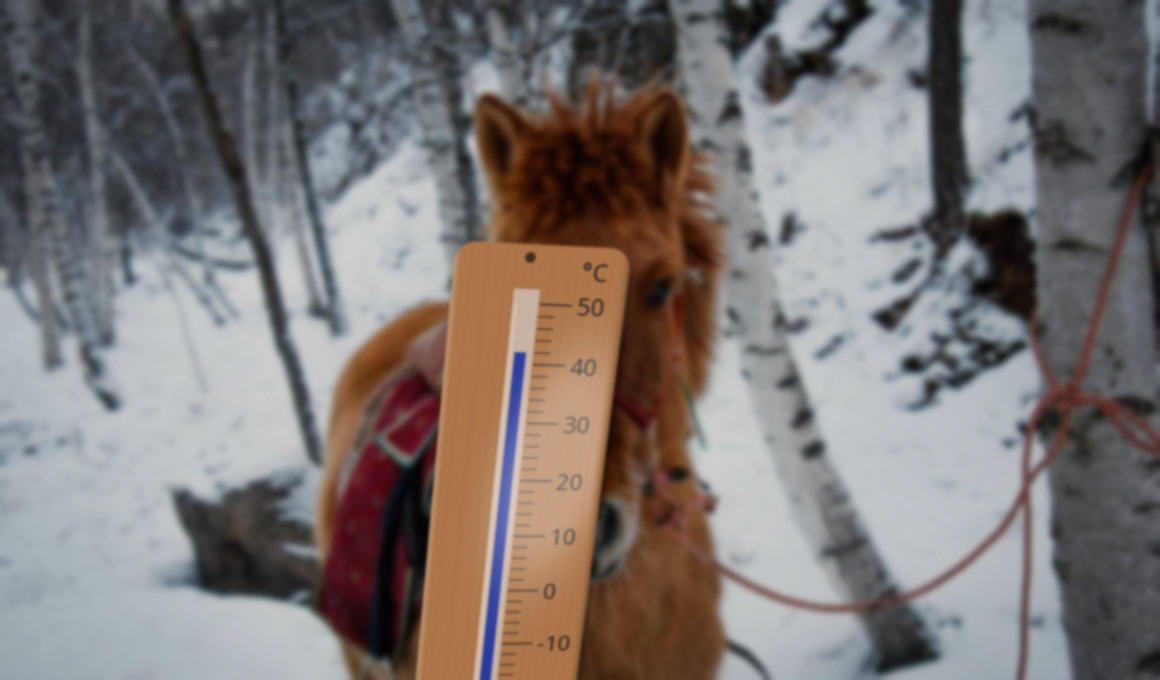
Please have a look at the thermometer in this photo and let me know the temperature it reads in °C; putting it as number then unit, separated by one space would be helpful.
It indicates 42 °C
